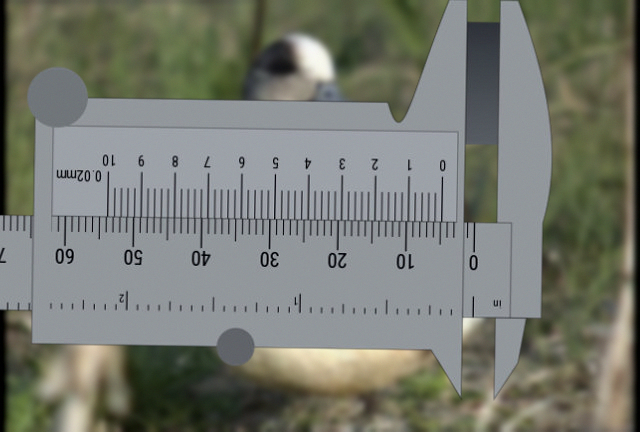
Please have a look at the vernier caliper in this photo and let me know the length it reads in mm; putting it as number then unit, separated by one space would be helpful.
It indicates 4.8 mm
